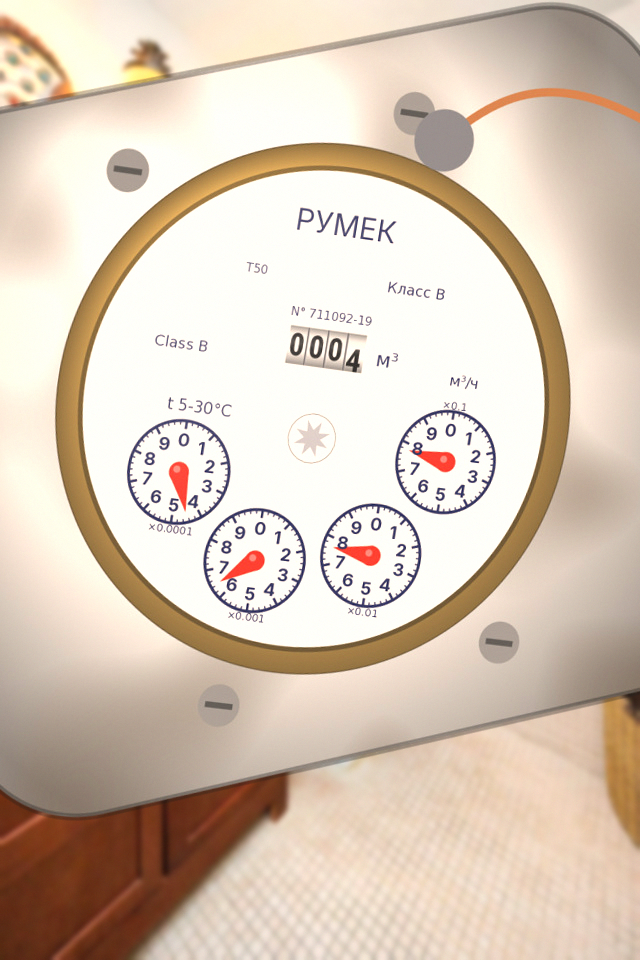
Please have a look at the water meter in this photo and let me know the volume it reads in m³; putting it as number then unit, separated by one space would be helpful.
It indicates 3.7764 m³
